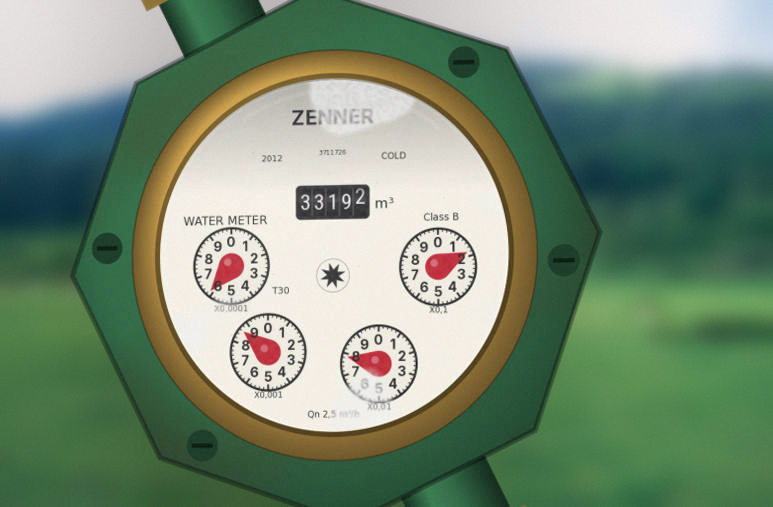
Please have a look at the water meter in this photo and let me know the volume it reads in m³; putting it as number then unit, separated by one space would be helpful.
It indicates 33192.1786 m³
